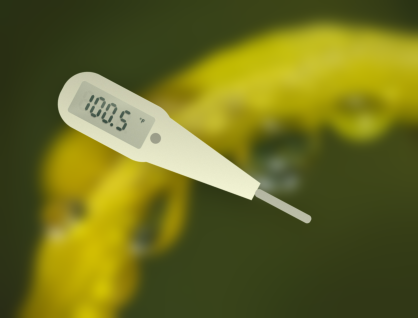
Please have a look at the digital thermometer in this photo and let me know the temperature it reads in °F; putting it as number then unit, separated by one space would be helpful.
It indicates 100.5 °F
